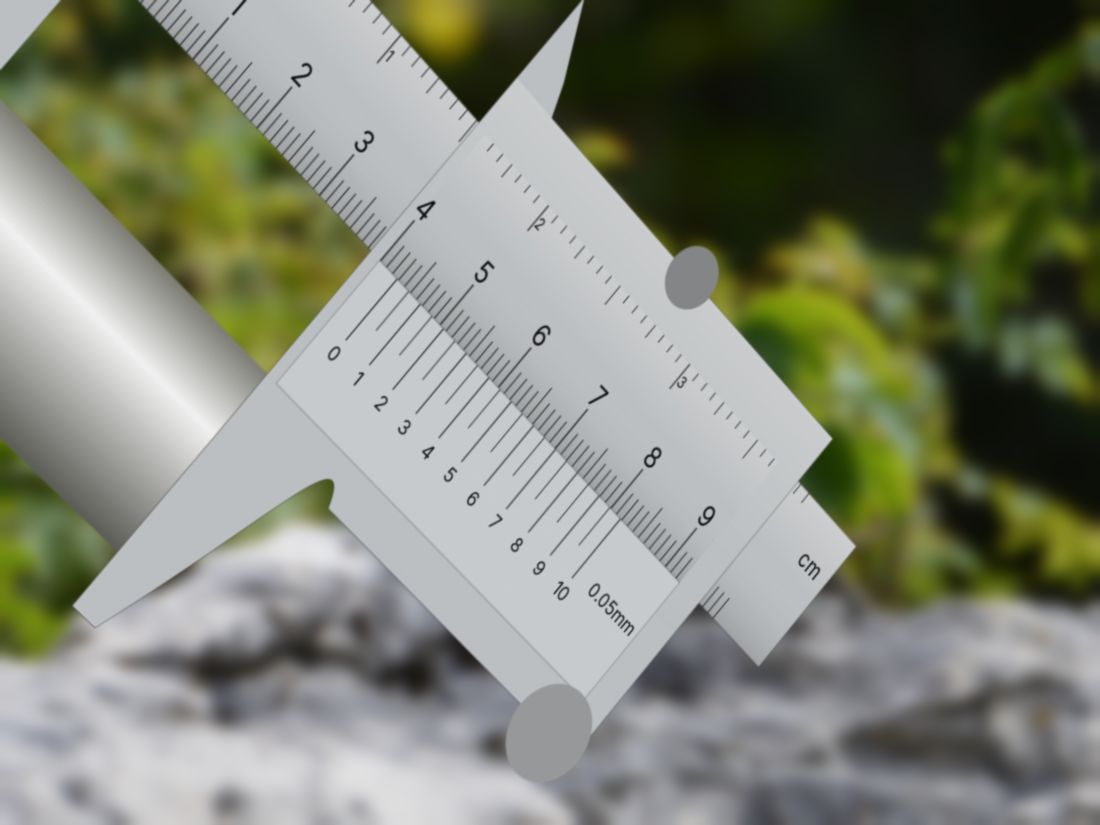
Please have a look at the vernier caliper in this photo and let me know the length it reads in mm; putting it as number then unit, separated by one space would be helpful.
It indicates 42.8 mm
